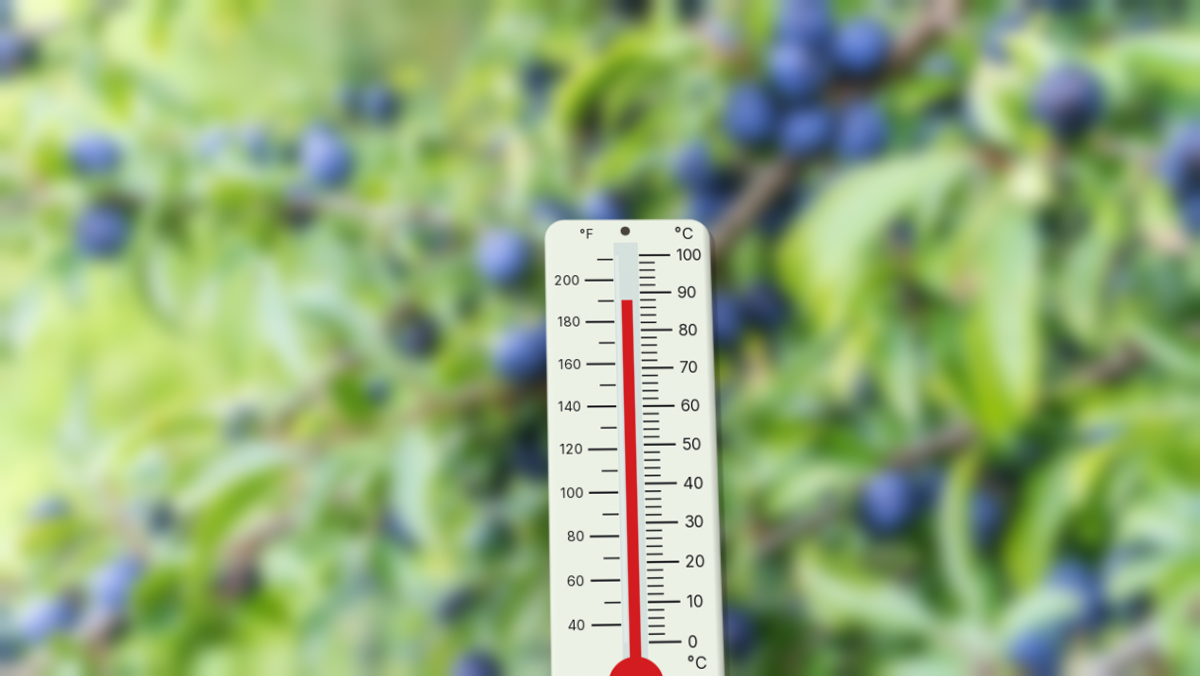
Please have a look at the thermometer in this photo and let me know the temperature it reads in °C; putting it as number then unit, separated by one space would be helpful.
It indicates 88 °C
